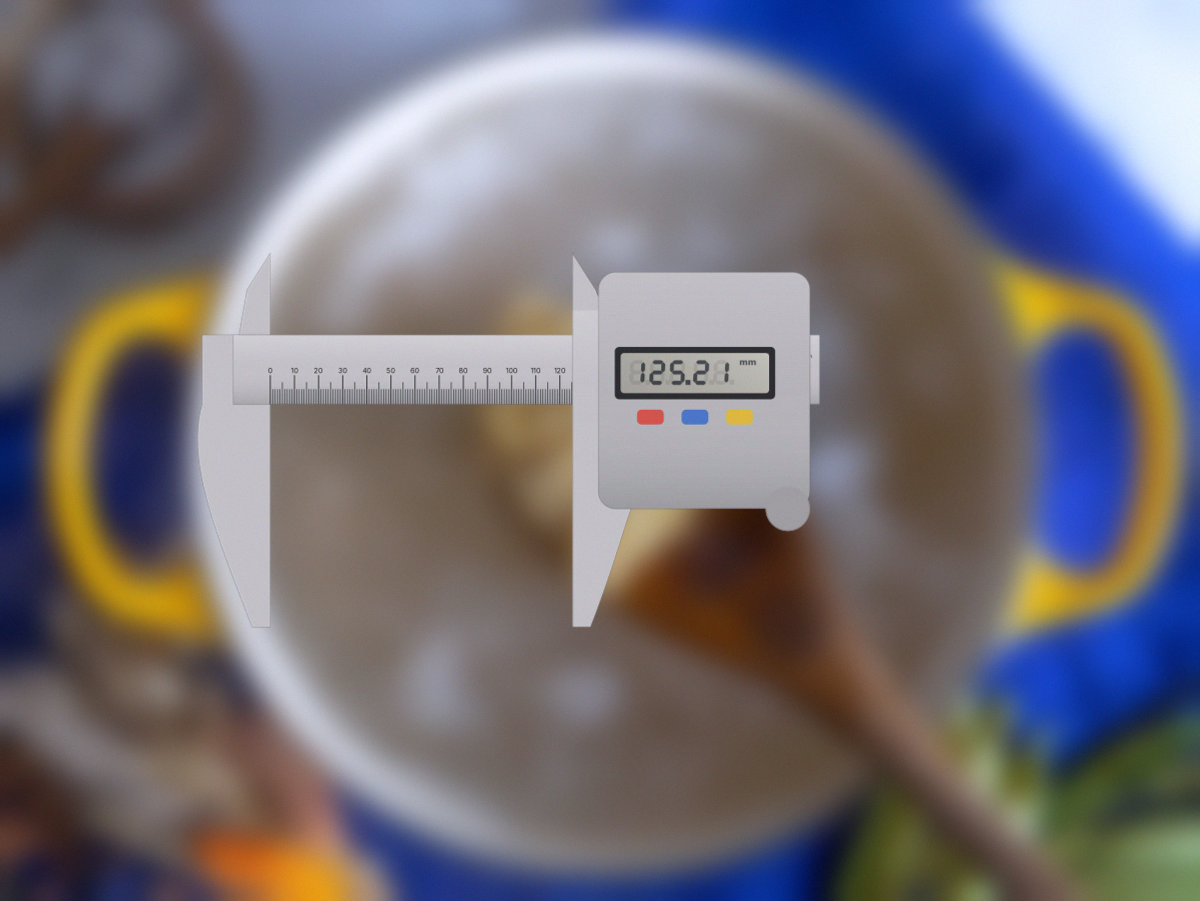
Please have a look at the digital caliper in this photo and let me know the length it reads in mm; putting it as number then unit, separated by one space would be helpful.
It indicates 125.21 mm
